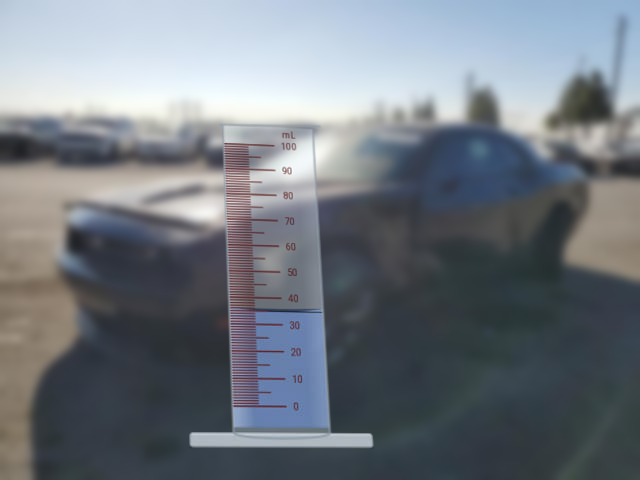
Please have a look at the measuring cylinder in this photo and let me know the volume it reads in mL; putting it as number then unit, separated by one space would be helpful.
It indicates 35 mL
